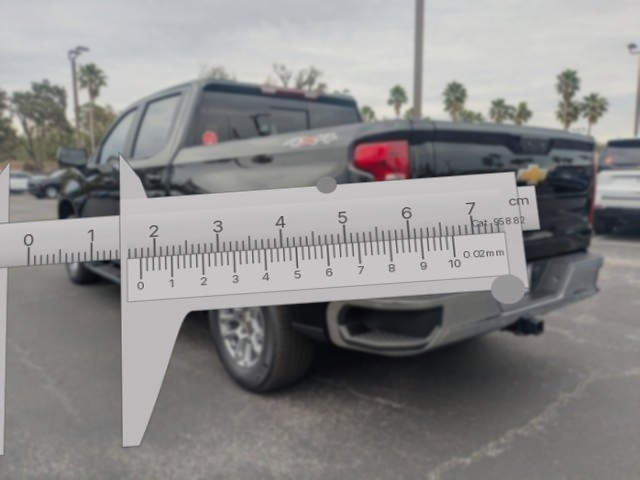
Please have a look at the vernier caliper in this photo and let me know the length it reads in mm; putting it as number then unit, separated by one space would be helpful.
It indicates 17.8 mm
